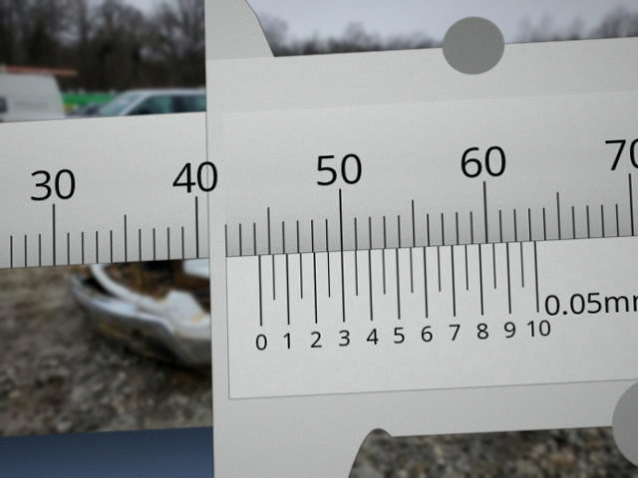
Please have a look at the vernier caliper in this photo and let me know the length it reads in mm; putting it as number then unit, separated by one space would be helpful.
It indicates 44.3 mm
